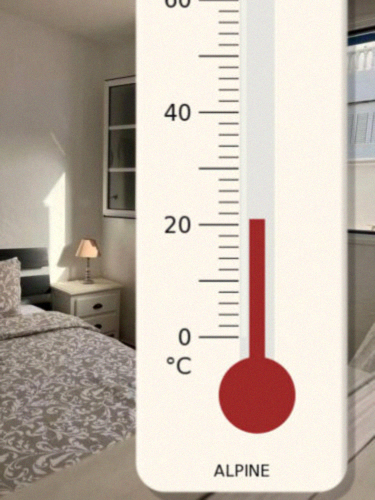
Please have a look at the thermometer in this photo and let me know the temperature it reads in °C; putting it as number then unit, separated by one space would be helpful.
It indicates 21 °C
